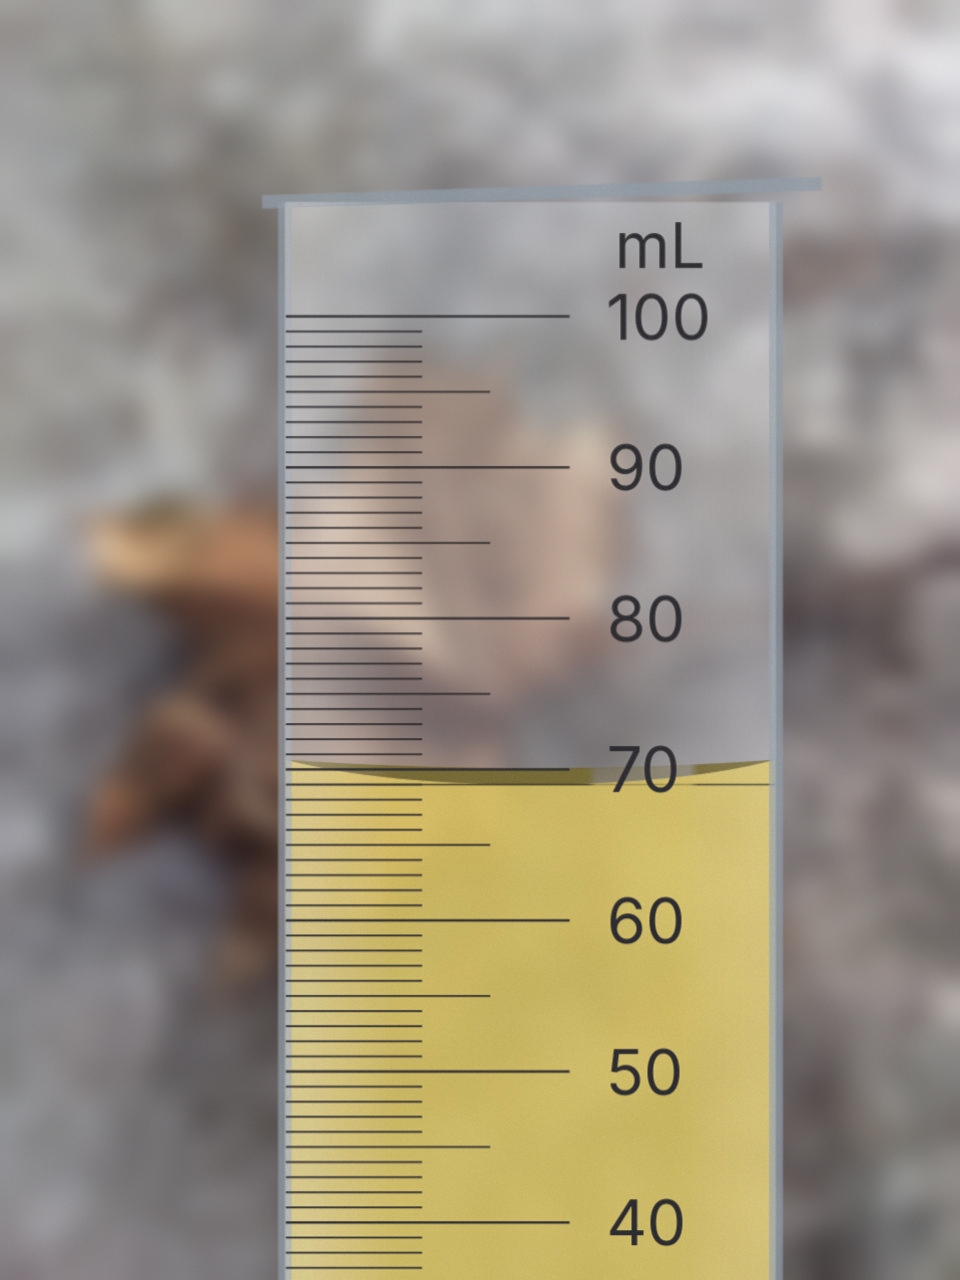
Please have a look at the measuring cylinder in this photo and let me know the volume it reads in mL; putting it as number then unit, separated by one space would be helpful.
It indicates 69 mL
